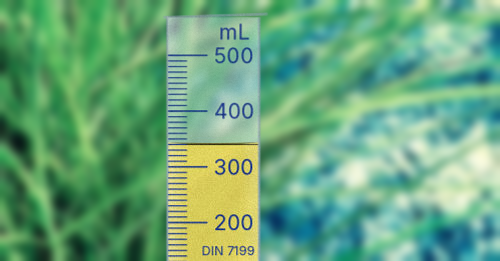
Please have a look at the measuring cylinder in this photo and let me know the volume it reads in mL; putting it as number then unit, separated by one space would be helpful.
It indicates 340 mL
